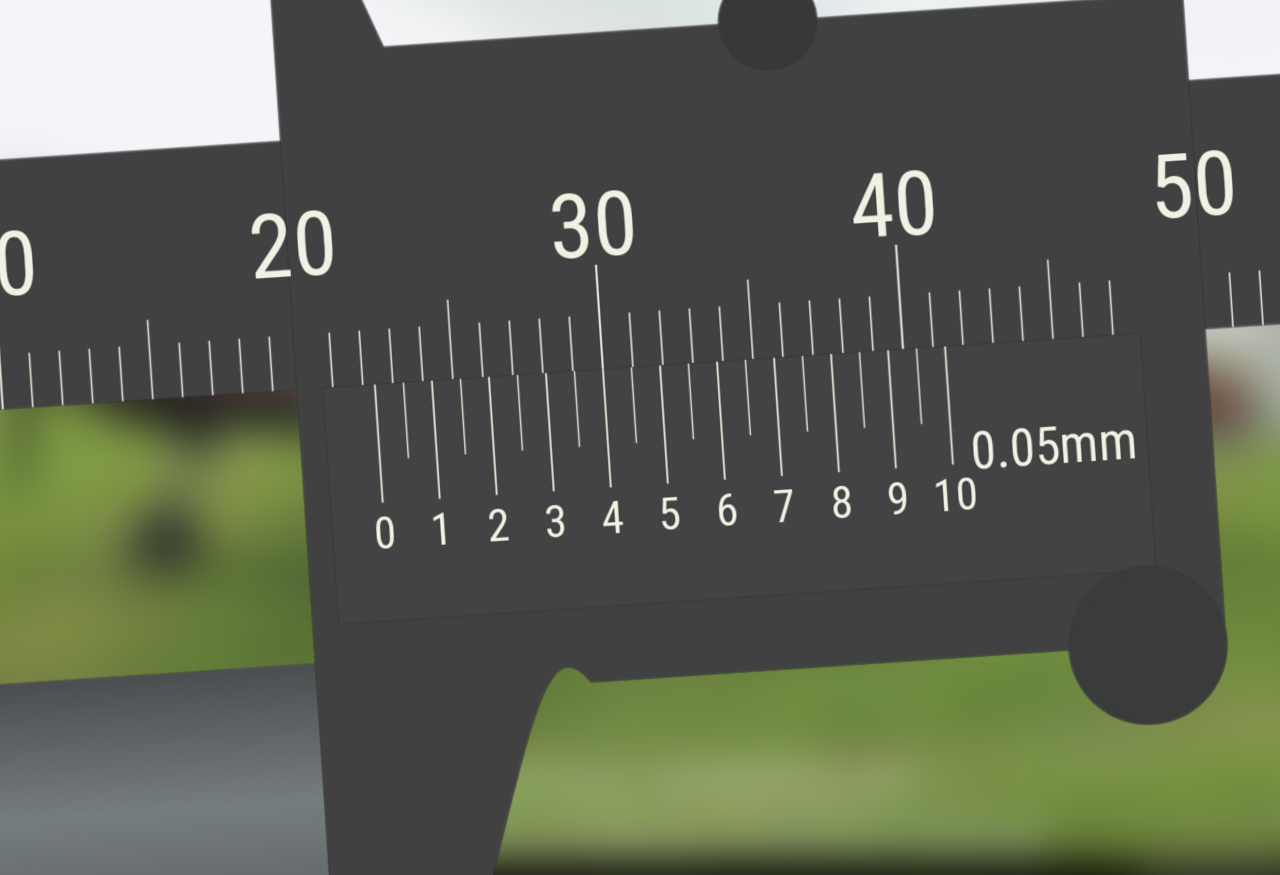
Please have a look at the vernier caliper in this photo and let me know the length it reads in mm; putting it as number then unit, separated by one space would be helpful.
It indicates 22.40 mm
